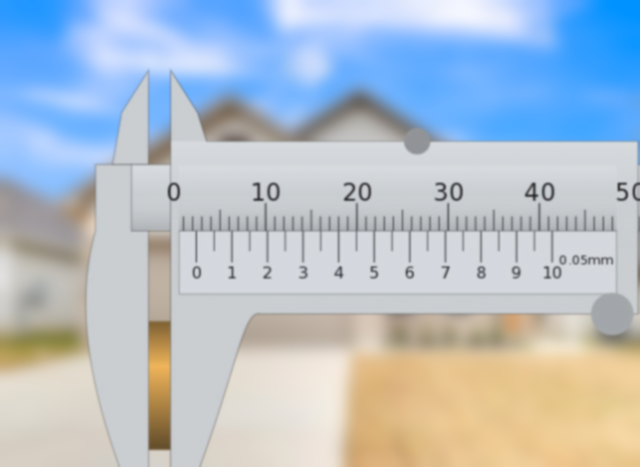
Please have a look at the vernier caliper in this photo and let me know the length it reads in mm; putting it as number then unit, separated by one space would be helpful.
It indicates 2.4 mm
